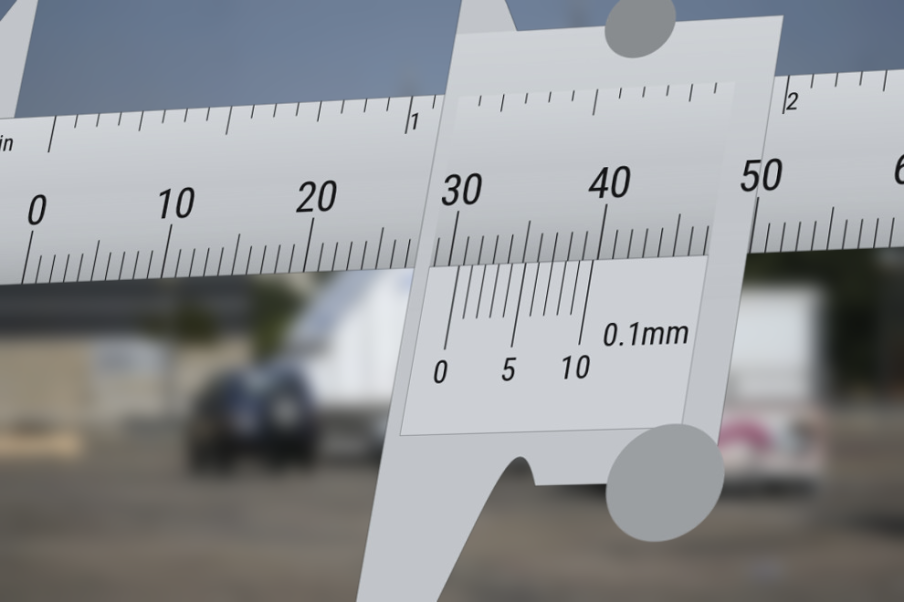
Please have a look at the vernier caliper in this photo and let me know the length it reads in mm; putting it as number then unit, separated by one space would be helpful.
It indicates 30.7 mm
